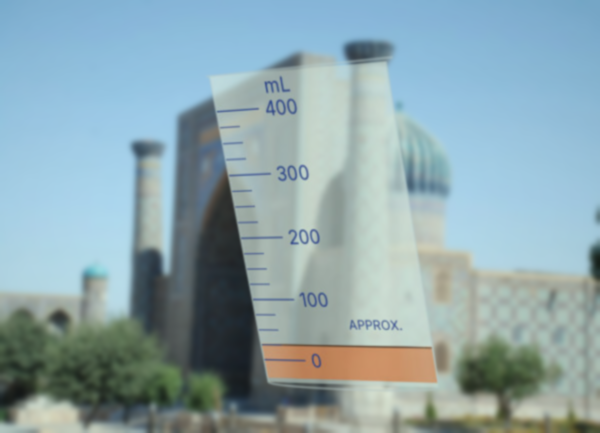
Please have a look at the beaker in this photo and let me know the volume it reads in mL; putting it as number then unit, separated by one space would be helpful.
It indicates 25 mL
